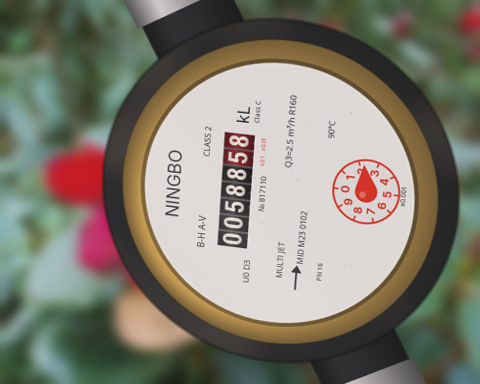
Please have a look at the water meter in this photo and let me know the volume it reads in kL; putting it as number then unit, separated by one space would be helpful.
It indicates 588.582 kL
